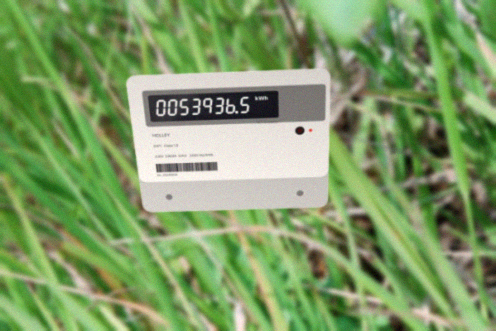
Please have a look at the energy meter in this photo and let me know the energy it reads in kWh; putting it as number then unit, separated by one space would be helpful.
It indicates 53936.5 kWh
